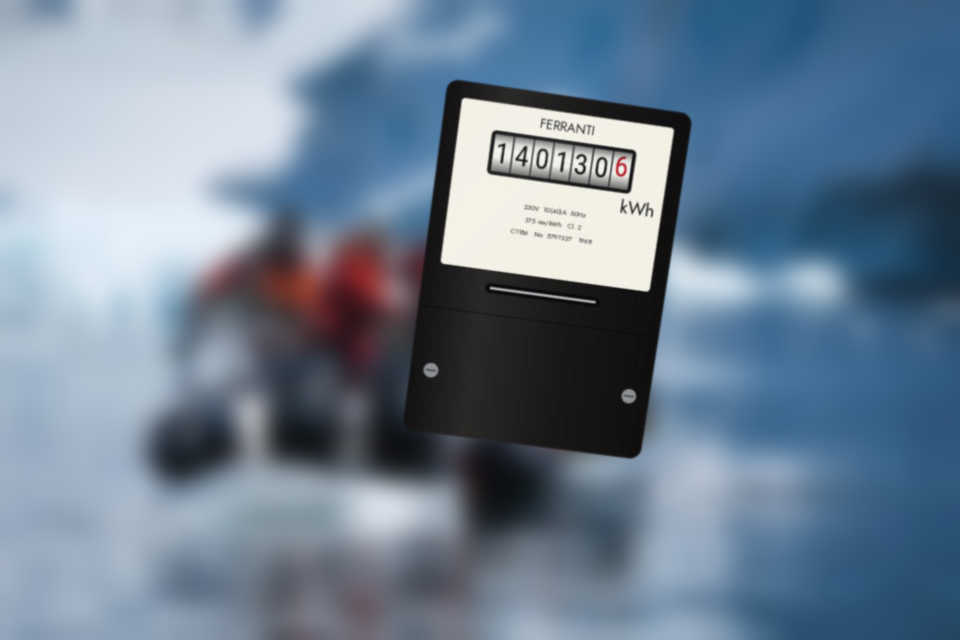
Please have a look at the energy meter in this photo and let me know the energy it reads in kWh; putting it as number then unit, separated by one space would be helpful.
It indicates 140130.6 kWh
